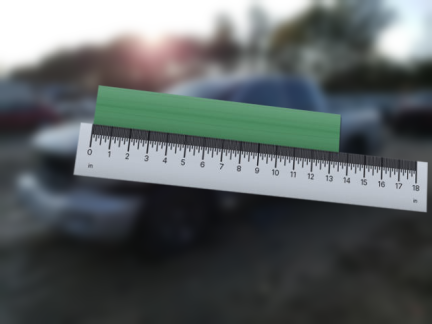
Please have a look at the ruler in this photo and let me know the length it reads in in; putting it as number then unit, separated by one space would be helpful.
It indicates 13.5 in
